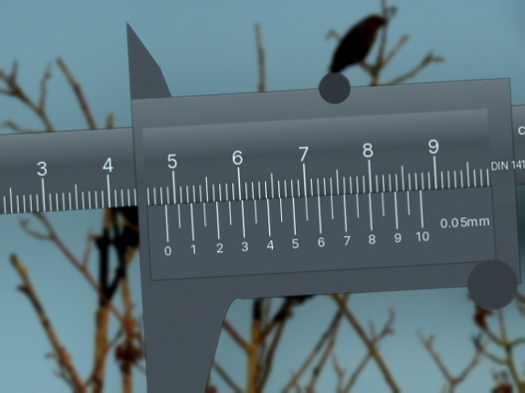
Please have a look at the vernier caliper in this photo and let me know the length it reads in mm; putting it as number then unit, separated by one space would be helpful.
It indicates 48.6 mm
